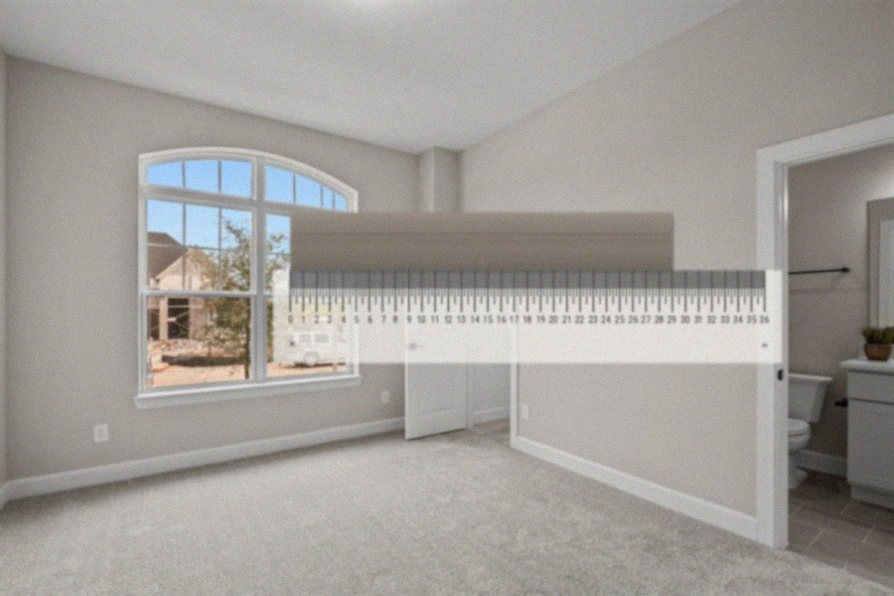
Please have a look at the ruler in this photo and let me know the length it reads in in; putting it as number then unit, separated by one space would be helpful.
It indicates 29 in
